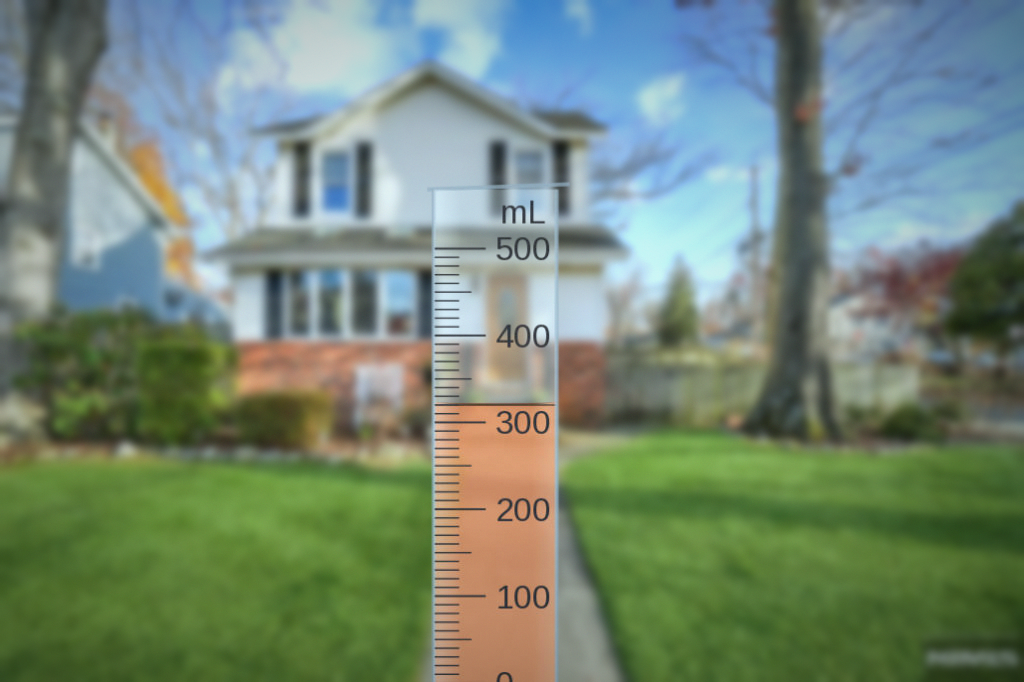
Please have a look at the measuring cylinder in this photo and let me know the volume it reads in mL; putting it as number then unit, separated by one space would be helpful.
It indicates 320 mL
